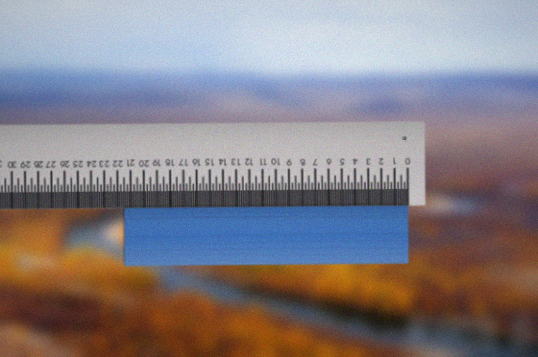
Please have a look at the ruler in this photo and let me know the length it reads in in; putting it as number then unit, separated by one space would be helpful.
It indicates 21.5 in
